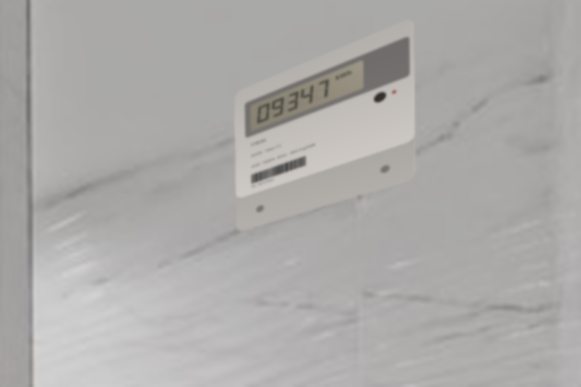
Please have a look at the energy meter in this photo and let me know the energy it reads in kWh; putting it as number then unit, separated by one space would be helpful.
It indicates 9347 kWh
